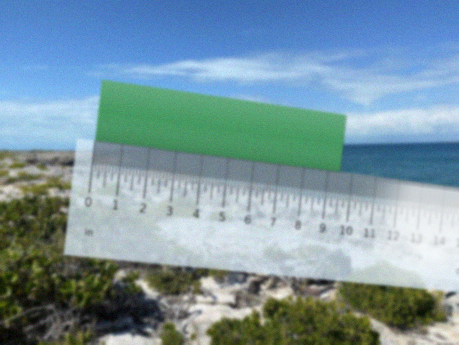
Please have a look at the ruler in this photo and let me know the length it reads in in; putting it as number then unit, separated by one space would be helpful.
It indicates 9.5 in
